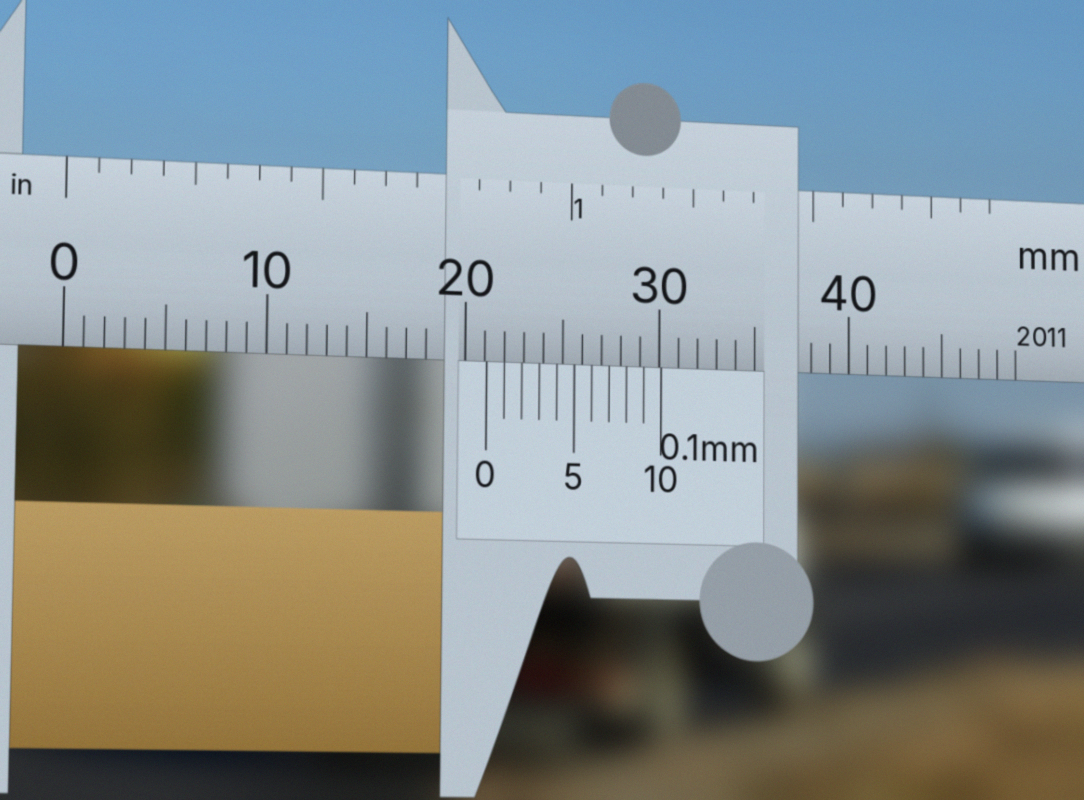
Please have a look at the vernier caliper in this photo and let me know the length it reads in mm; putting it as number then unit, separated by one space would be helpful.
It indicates 21.1 mm
